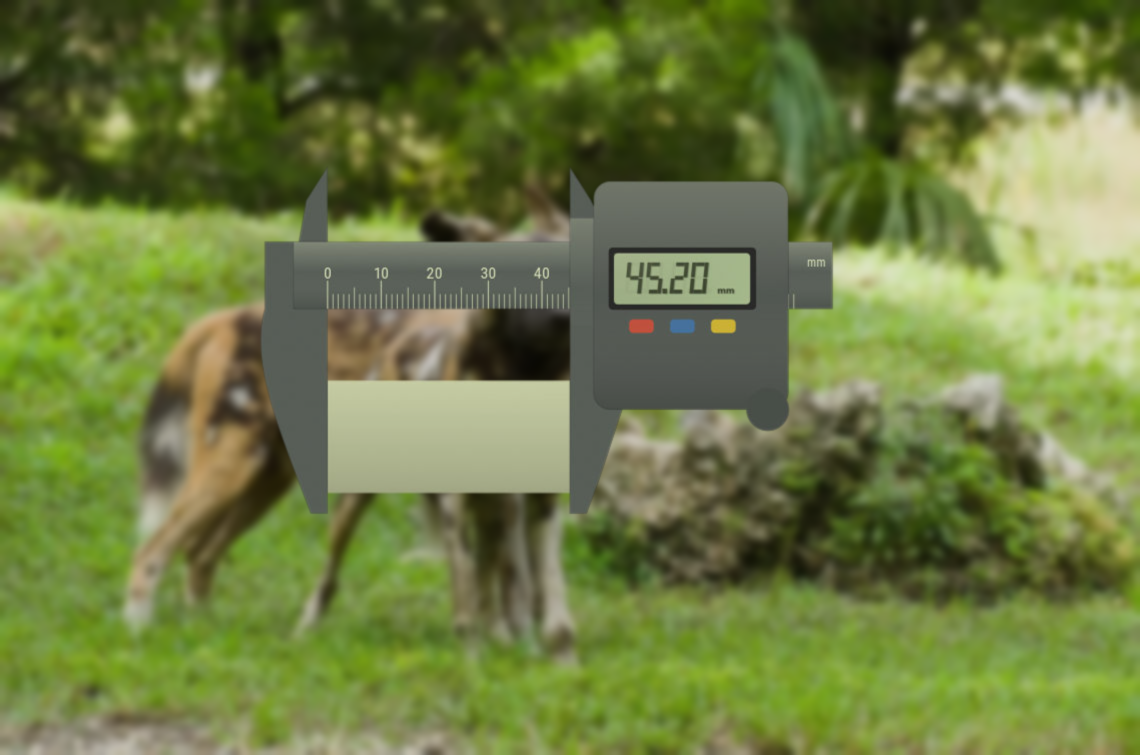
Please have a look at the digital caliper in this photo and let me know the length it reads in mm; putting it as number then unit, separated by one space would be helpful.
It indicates 45.20 mm
